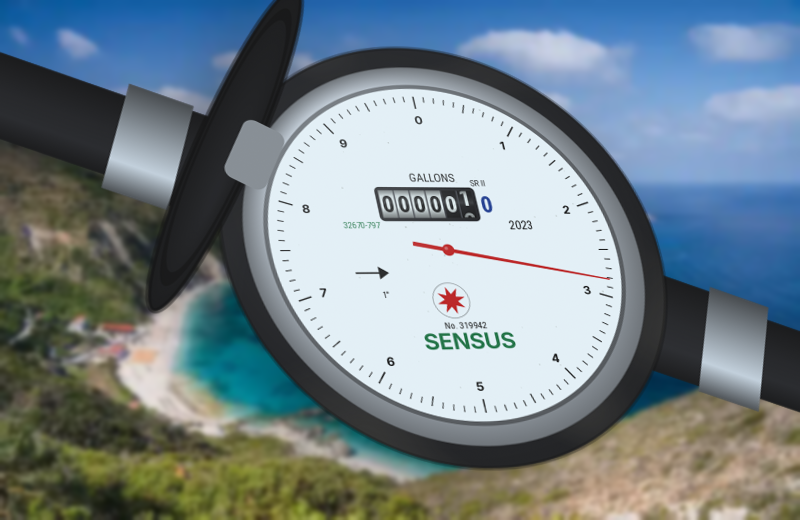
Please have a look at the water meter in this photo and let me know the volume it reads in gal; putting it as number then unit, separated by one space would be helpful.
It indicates 12.8 gal
